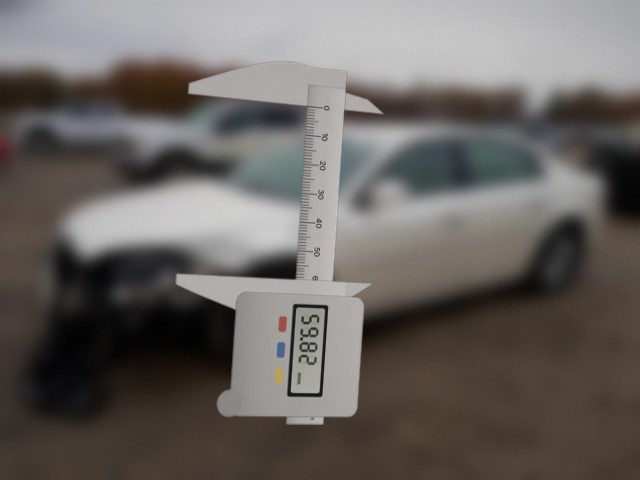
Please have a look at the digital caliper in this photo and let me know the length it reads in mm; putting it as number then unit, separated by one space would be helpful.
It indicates 59.82 mm
